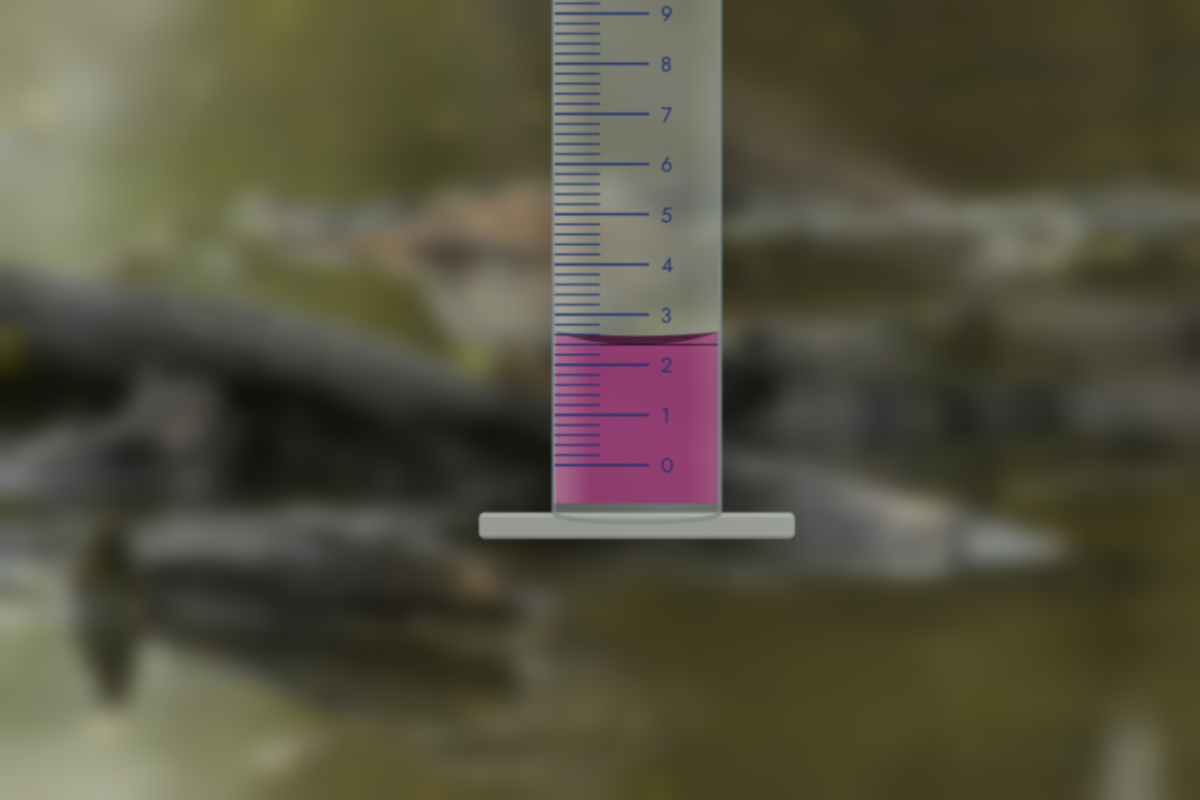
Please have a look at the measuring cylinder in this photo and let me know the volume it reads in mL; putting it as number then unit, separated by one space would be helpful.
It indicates 2.4 mL
